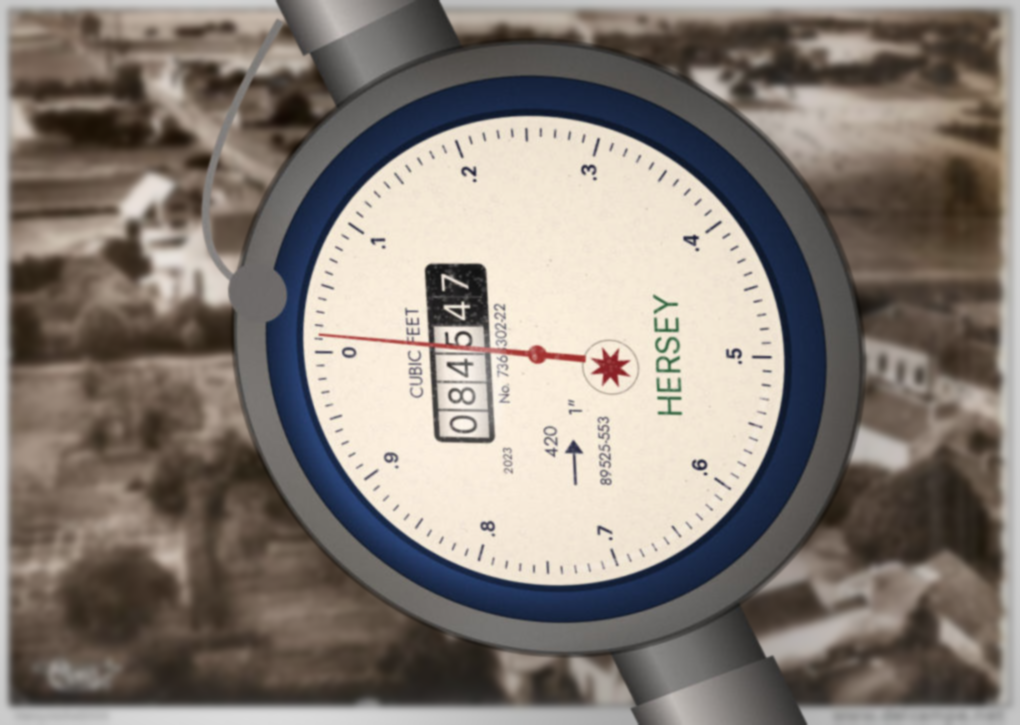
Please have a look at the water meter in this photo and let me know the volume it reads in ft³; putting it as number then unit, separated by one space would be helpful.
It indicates 84547.01 ft³
